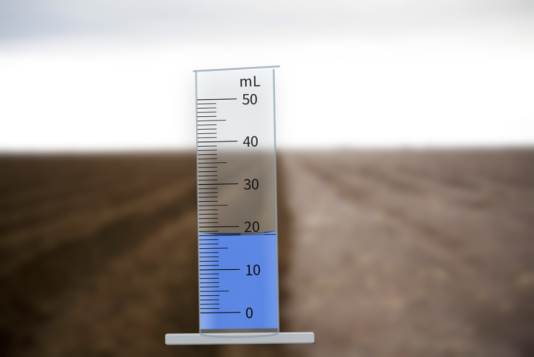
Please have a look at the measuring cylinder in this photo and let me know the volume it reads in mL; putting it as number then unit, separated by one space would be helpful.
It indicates 18 mL
